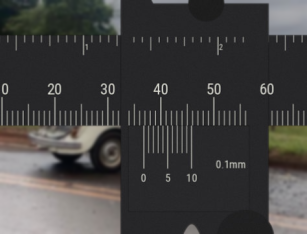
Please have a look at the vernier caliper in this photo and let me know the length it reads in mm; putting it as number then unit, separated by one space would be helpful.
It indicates 36.8 mm
